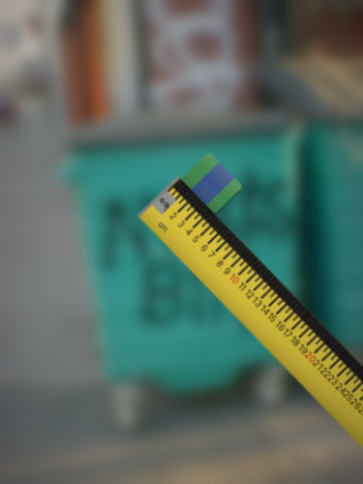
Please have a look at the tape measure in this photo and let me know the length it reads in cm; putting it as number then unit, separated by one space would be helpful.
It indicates 4.5 cm
